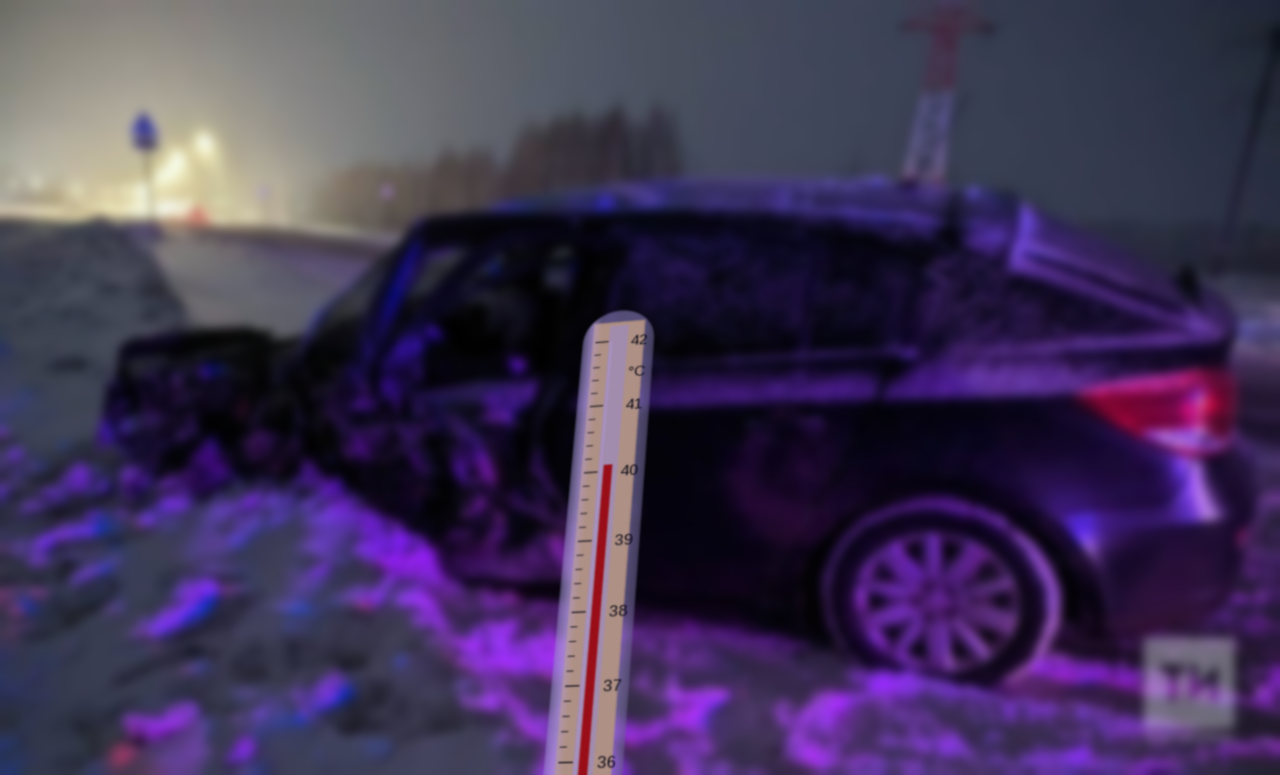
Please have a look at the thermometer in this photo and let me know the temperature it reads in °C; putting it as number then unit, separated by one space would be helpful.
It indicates 40.1 °C
